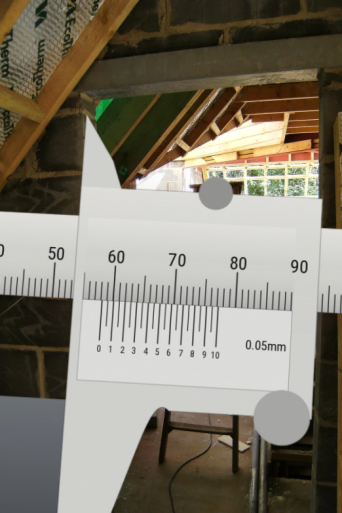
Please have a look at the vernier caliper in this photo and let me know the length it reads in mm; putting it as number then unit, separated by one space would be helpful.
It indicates 58.2 mm
